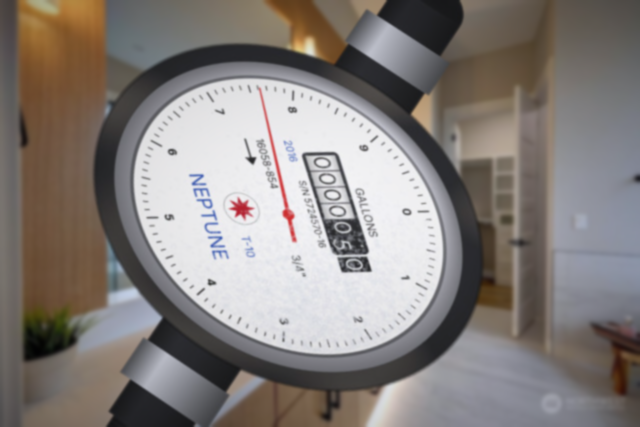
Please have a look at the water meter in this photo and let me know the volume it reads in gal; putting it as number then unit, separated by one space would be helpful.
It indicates 47.6 gal
